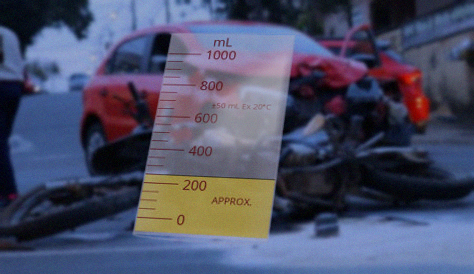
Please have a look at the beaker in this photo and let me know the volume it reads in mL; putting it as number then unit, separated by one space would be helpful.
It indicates 250 mL
